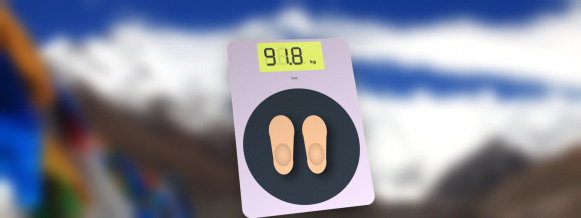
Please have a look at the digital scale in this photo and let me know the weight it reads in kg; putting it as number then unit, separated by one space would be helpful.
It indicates 91.8 kg
